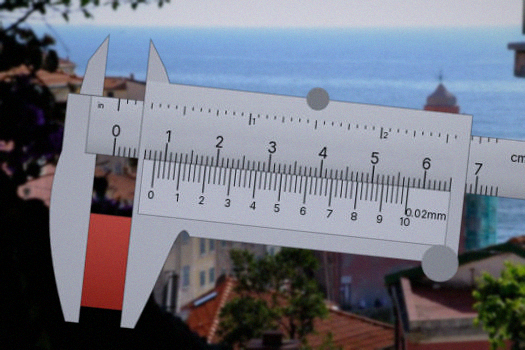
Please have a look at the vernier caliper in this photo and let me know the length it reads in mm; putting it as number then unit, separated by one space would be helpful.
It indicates 8.0 mm
